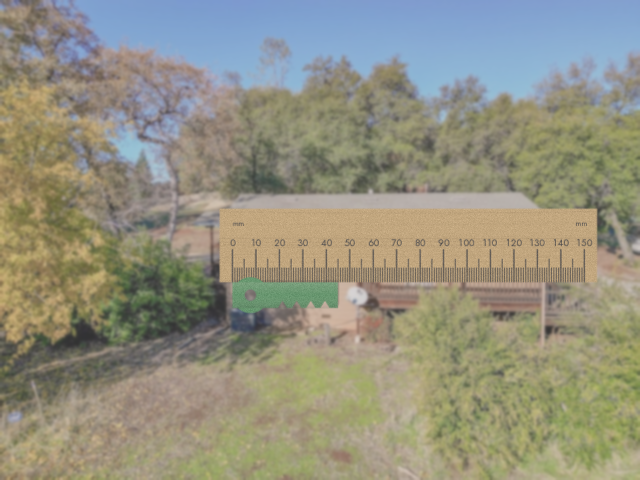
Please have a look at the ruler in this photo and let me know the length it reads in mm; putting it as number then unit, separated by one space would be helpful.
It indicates 45 mm
